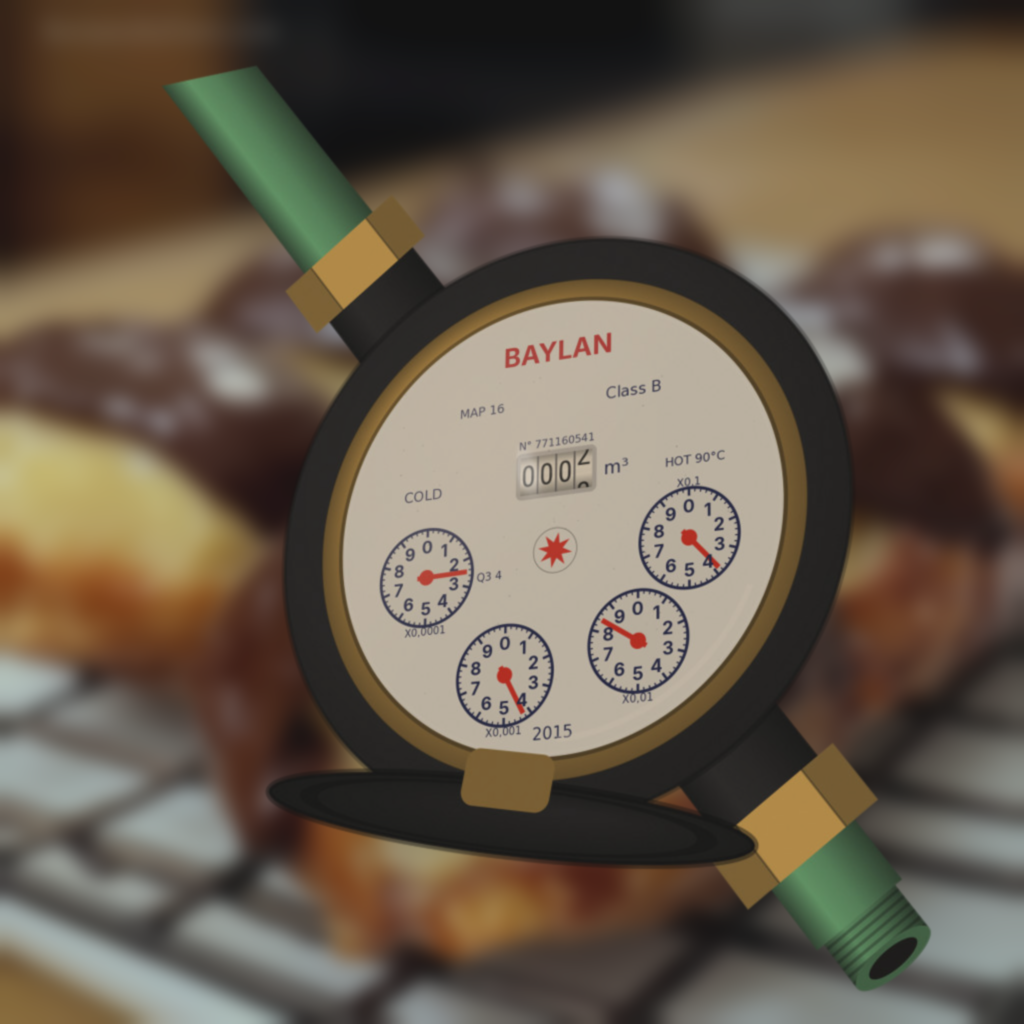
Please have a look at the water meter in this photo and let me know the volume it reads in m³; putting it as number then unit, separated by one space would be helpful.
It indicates 2.3842 m³
